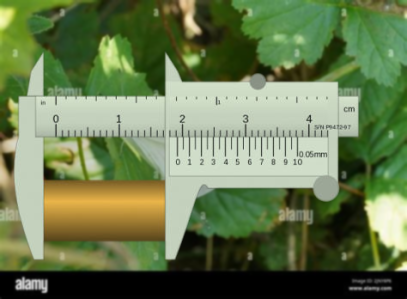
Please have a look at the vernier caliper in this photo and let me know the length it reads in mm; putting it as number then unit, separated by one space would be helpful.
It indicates 19.2 mm
